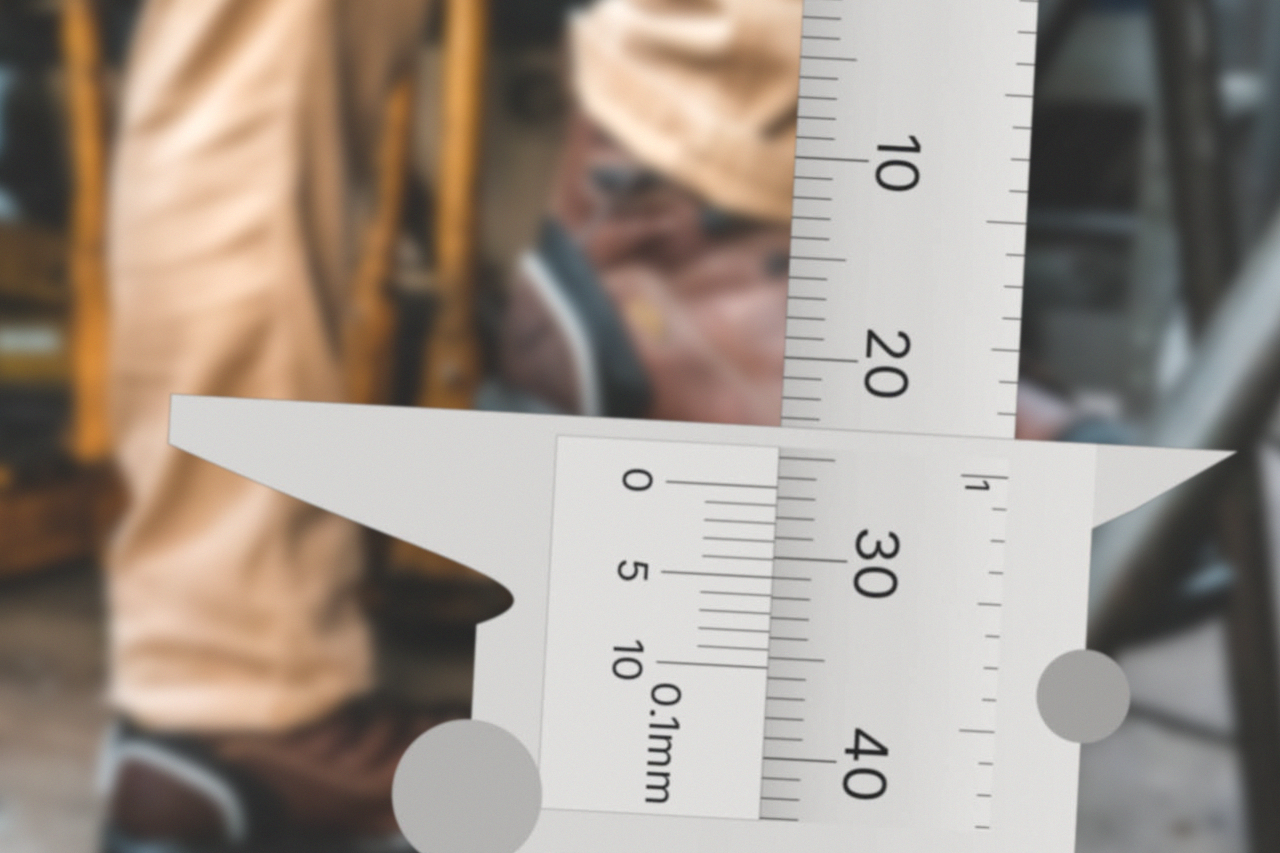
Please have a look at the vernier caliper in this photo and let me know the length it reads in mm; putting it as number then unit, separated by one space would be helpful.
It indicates 26.5 mm
